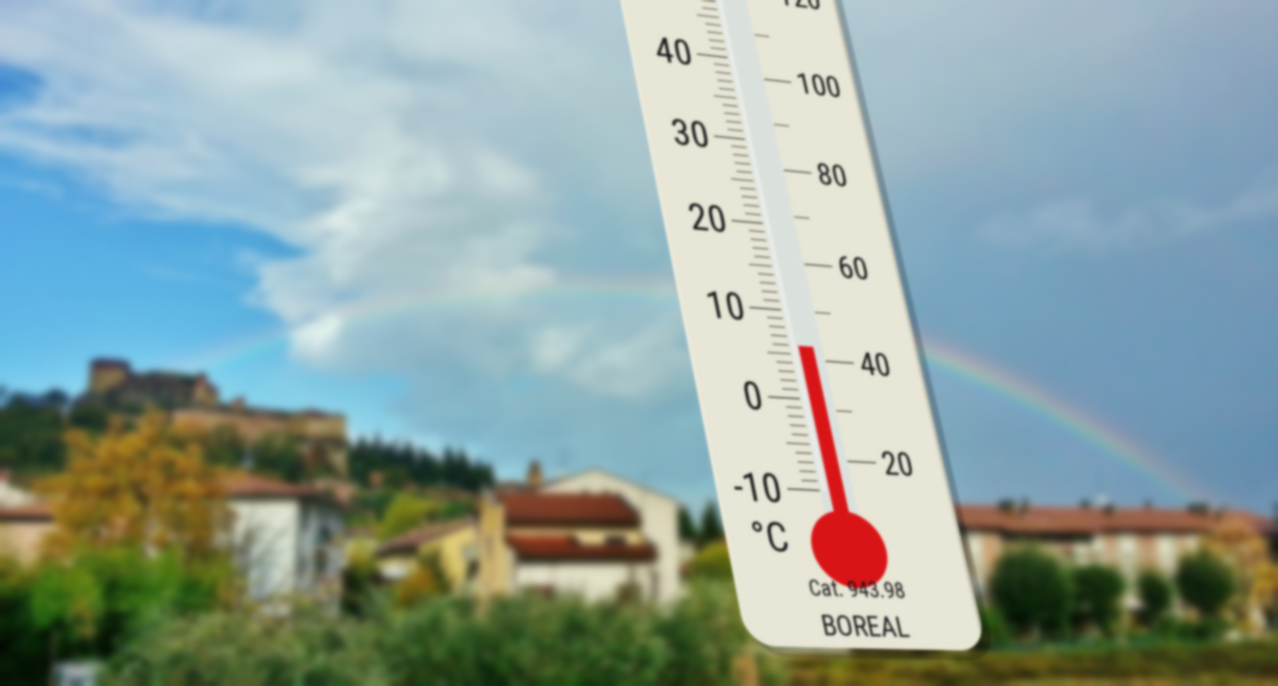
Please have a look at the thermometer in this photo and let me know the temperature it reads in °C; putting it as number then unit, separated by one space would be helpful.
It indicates 6 °C
